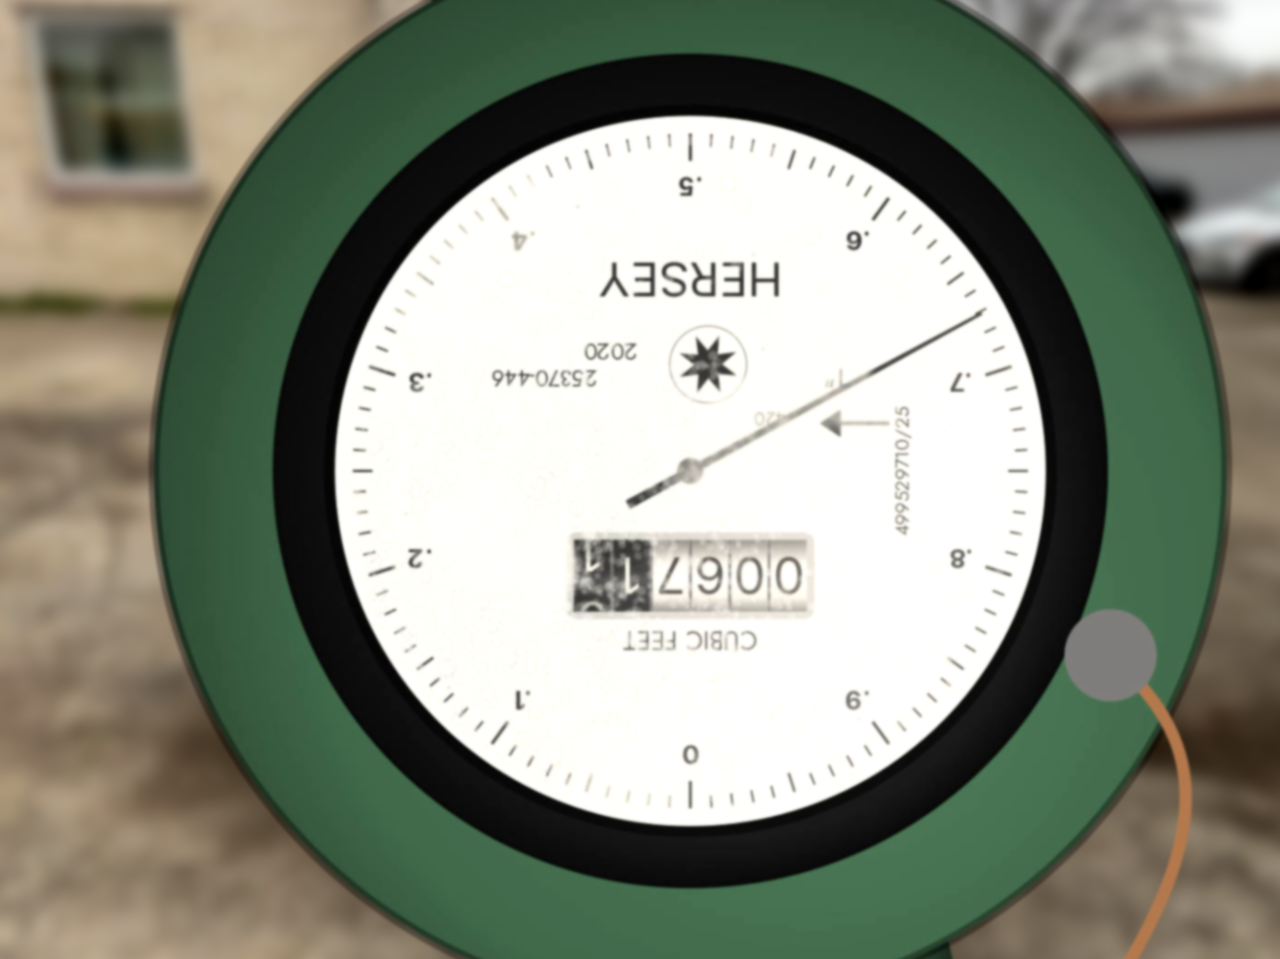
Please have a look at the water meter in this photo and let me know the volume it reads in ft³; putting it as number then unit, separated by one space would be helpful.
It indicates 6710.67 ft³
